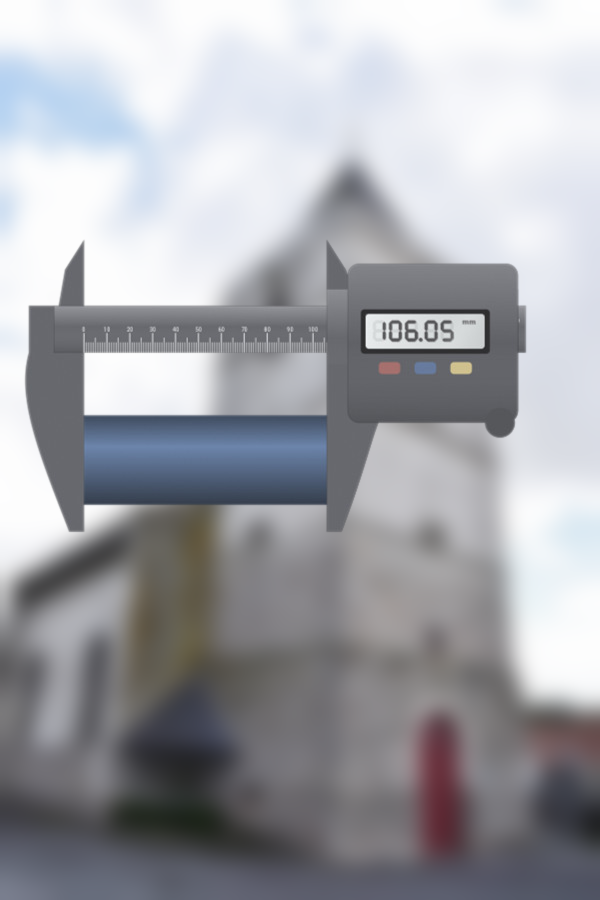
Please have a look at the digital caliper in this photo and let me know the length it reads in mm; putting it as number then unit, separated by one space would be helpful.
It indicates 106.05 mm
